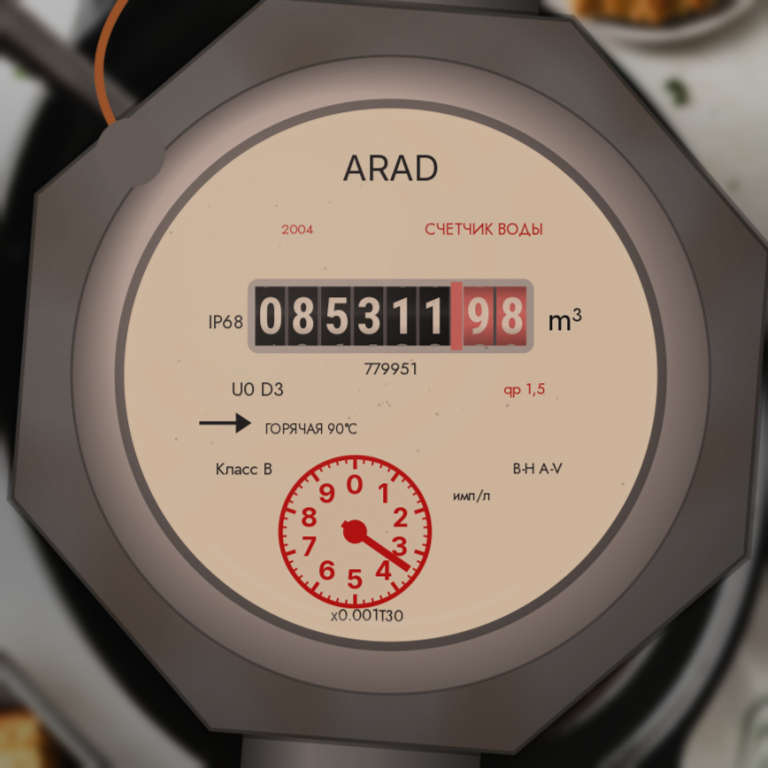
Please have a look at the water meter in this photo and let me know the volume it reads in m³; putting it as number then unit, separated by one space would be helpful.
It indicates 85311.983 m³
